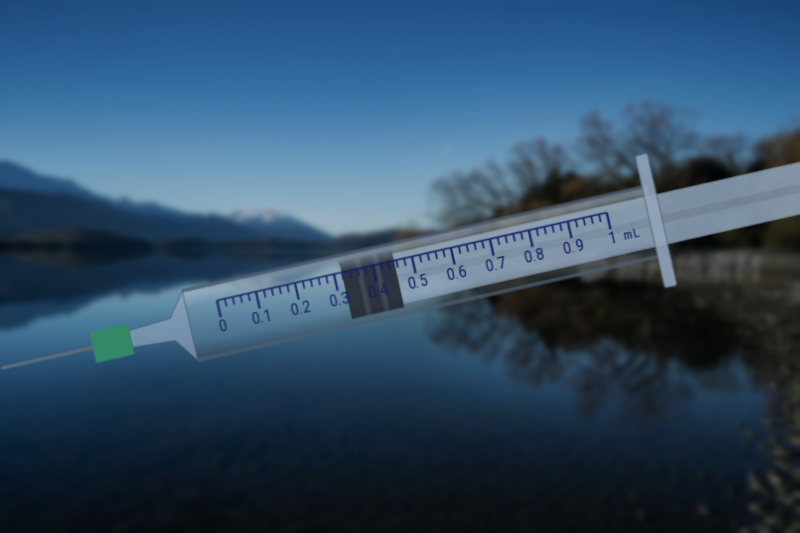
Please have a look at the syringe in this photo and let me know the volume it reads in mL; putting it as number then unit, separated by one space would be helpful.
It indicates 0.32 mL
